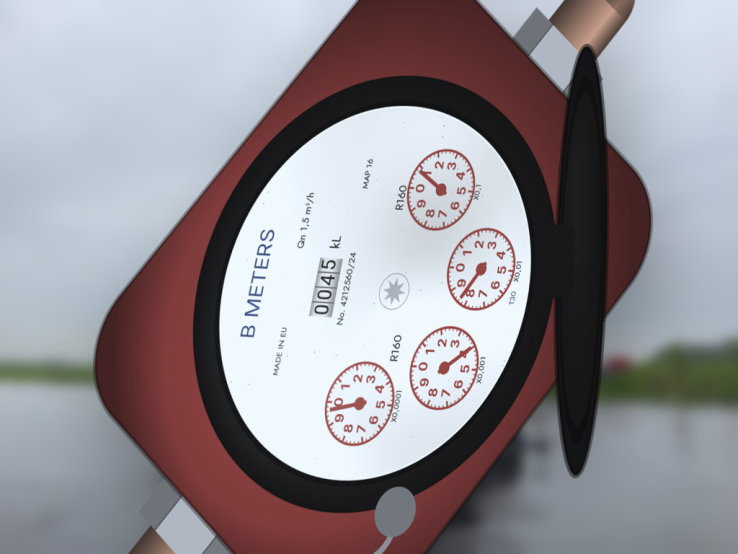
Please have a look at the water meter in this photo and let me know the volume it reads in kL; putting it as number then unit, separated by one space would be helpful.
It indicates 45.0839 kL
